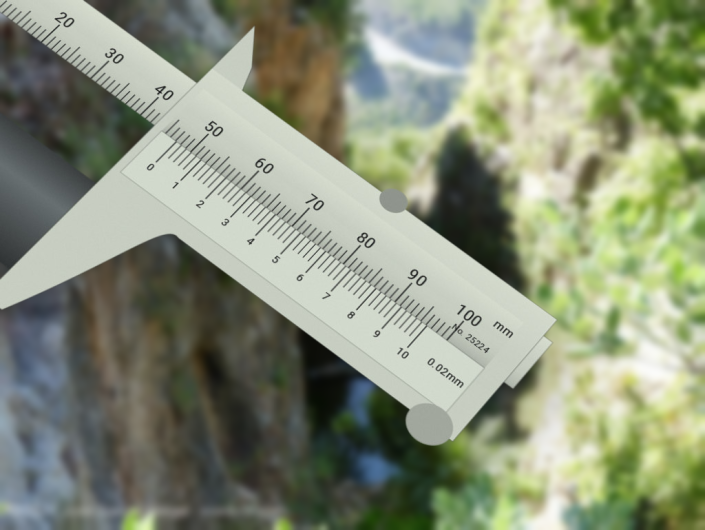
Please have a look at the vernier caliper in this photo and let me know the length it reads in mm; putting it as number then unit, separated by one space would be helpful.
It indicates 47.2 mm
